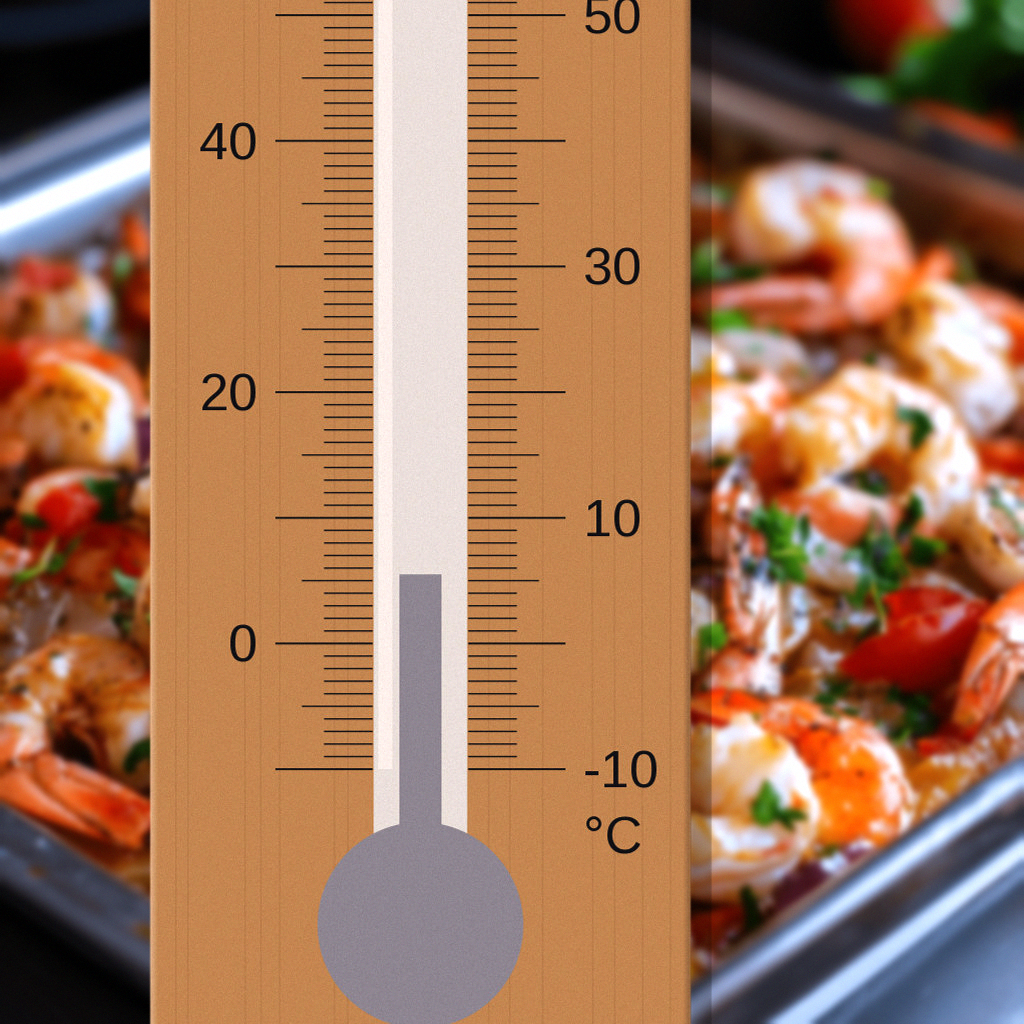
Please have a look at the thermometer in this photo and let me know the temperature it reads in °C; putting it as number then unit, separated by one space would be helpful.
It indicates 5.5 °C
